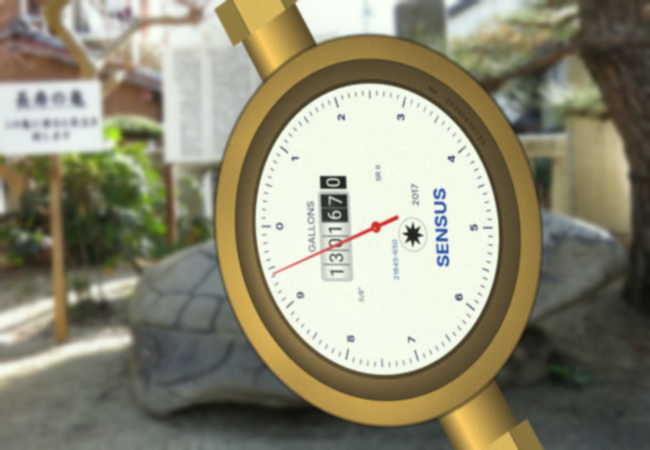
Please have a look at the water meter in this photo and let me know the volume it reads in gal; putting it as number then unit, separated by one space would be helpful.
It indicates 1301669.4 gal
